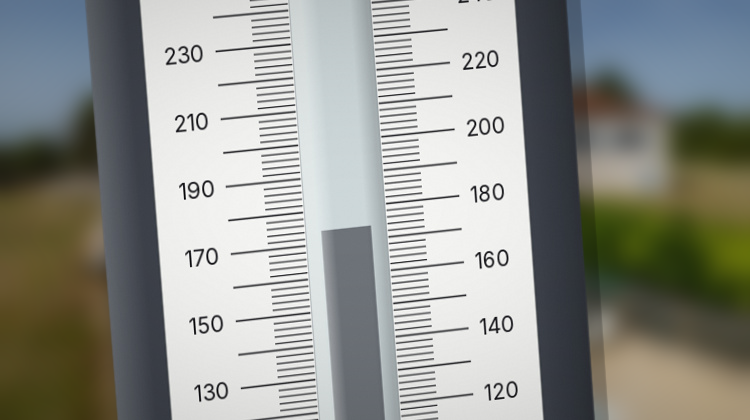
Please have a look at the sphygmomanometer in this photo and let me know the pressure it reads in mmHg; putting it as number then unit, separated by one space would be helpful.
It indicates 174 mmHg
